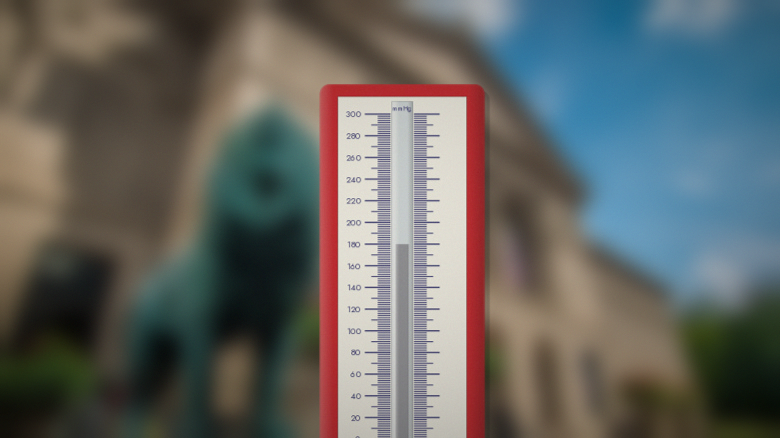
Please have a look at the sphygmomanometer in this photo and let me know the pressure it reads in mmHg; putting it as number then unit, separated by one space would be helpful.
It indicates 180 mmHg
